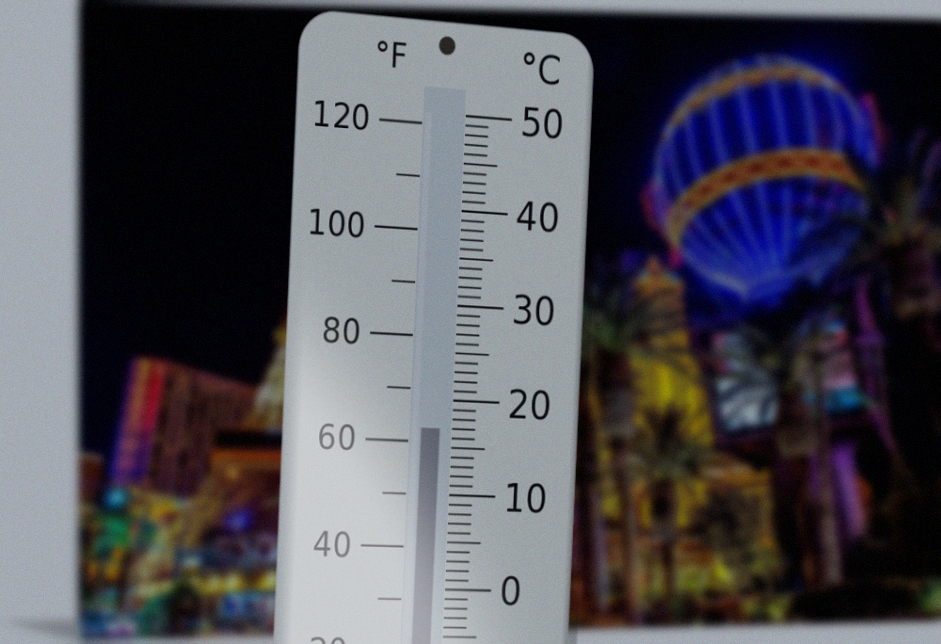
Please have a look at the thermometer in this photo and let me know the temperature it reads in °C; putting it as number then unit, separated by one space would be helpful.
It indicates 17 °C
